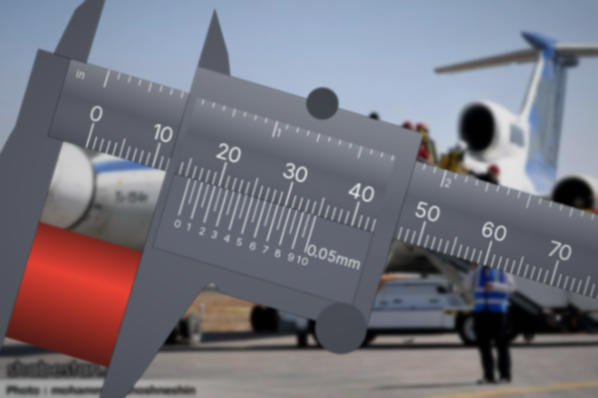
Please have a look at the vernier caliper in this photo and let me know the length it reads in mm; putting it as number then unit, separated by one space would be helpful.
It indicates 15.6 mm
